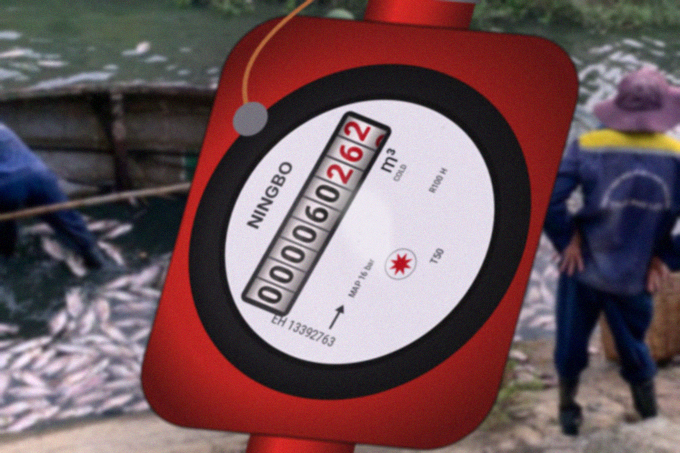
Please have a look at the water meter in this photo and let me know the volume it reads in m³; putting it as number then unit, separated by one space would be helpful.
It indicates 60.262 m³
